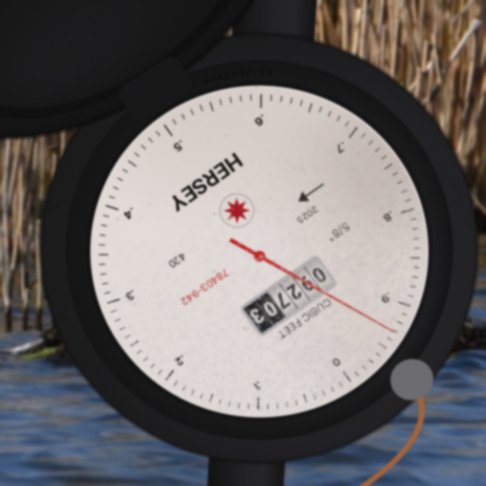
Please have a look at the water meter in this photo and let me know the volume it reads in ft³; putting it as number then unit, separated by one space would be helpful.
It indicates 92702.93 ft³
